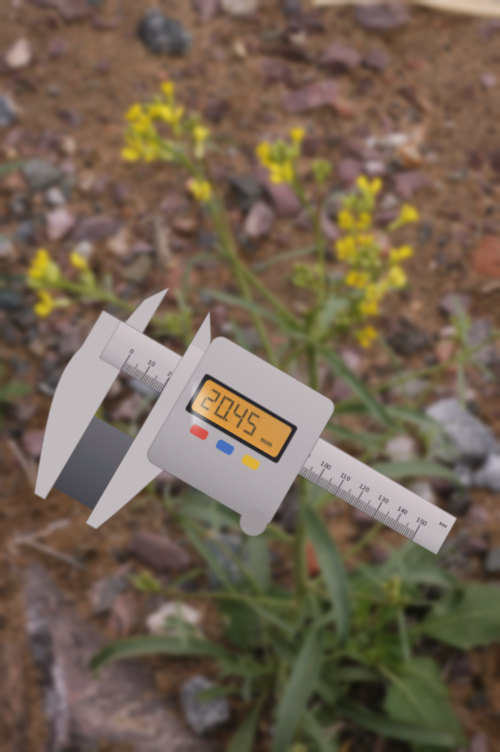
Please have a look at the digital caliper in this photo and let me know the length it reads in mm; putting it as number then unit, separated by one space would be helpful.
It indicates 20.45 mm
